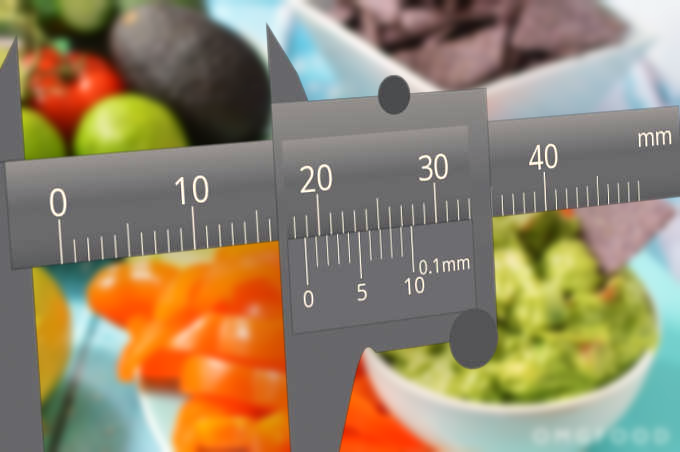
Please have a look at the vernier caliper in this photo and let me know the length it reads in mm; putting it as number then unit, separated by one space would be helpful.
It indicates 18.8 mm
